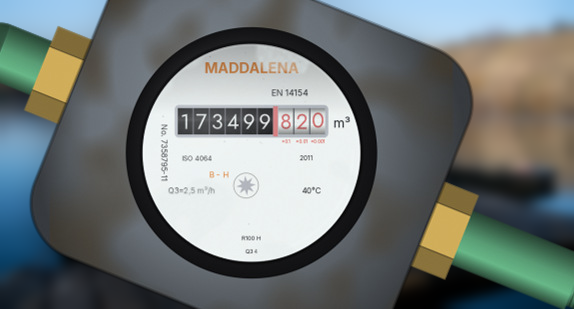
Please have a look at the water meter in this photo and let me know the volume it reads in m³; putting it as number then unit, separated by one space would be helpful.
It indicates 173499.820 m³
